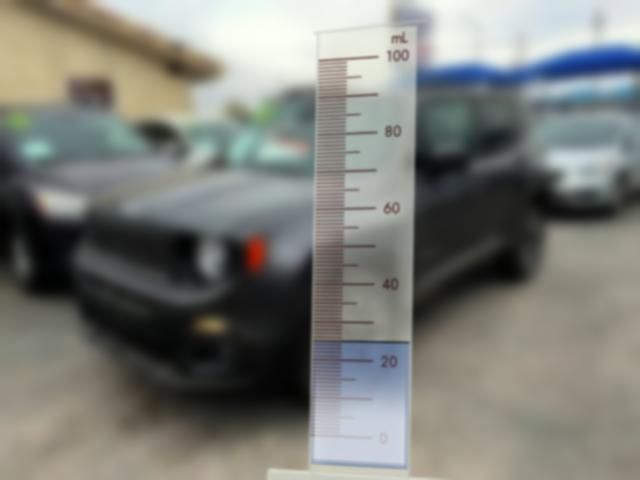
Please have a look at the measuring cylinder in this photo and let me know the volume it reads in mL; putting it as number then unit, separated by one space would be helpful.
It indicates 25 mL
